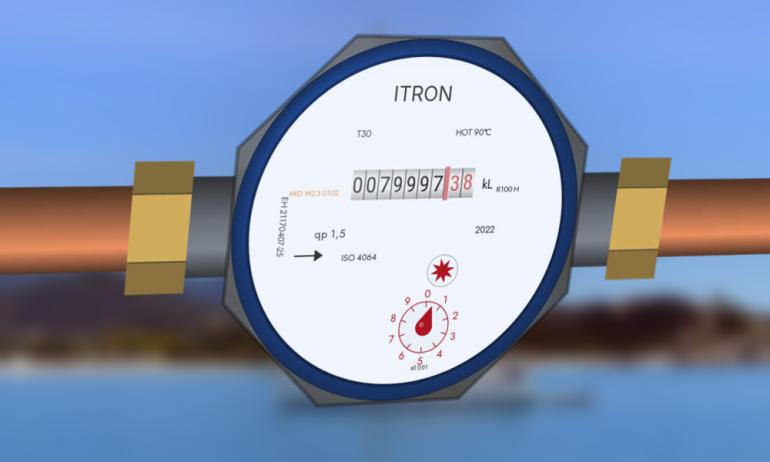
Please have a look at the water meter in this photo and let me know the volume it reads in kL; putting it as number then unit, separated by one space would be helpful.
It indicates 79997.380 kL
